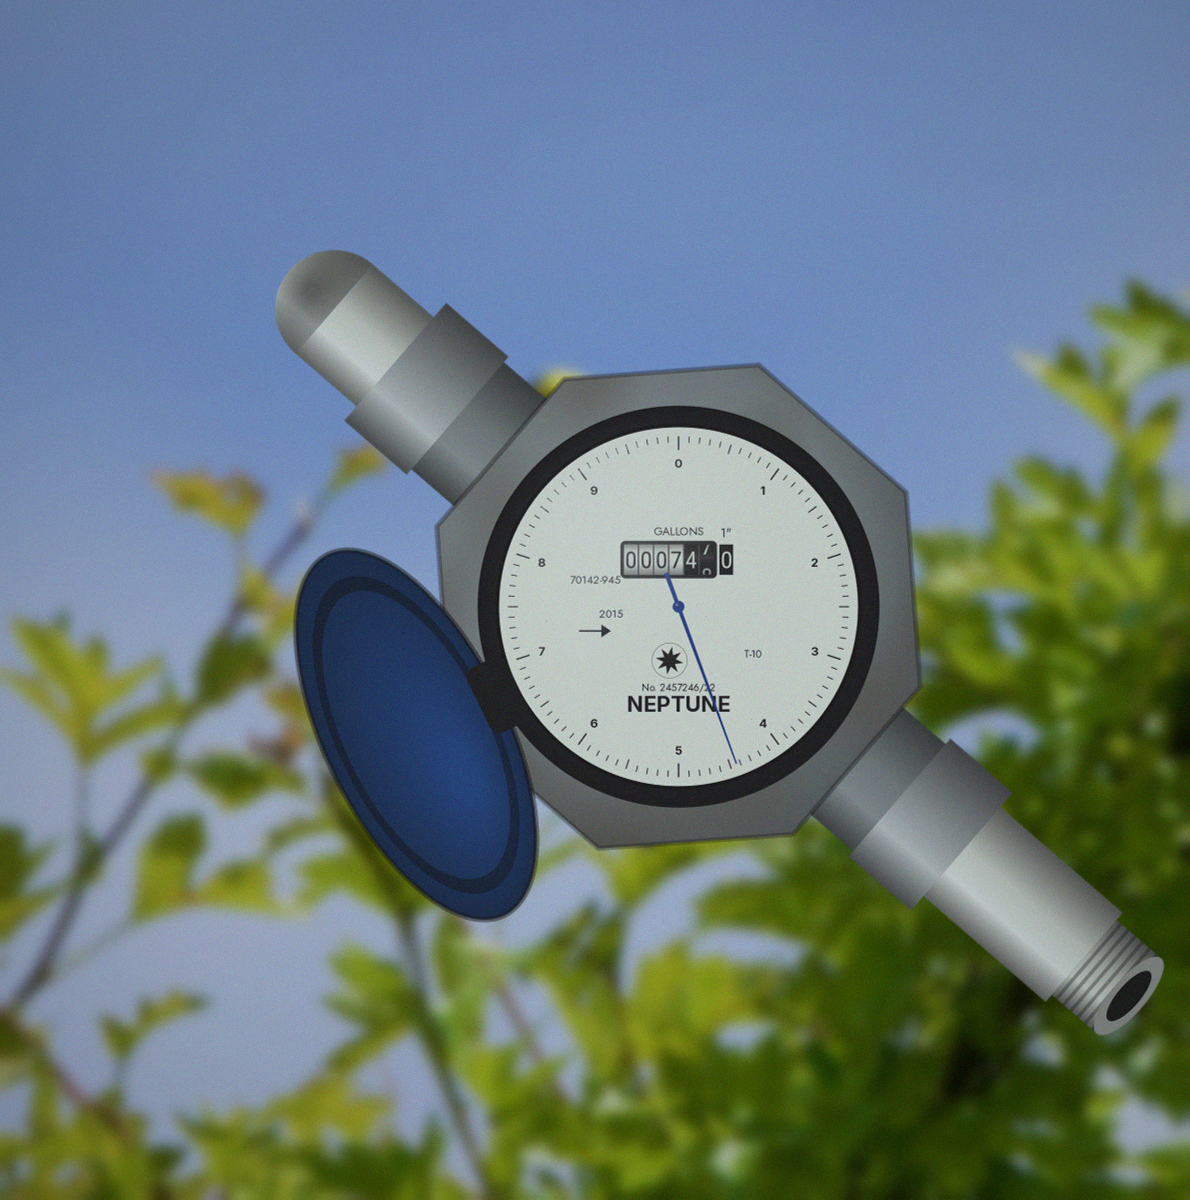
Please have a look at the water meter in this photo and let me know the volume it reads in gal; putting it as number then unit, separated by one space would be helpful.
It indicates 7474.4 gal
